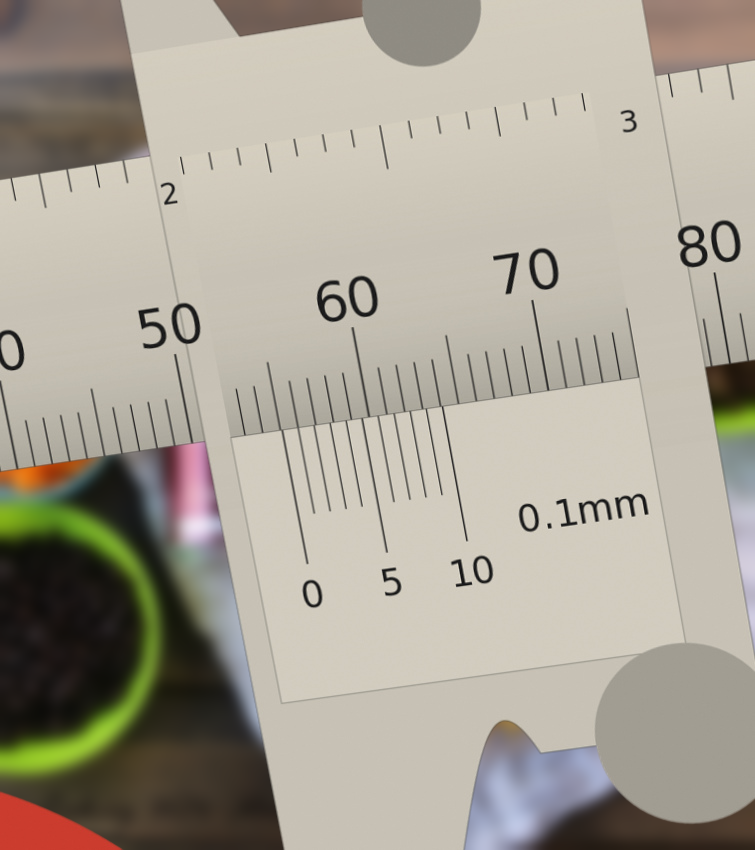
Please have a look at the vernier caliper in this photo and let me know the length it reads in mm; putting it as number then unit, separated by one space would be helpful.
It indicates 55.1 mm
